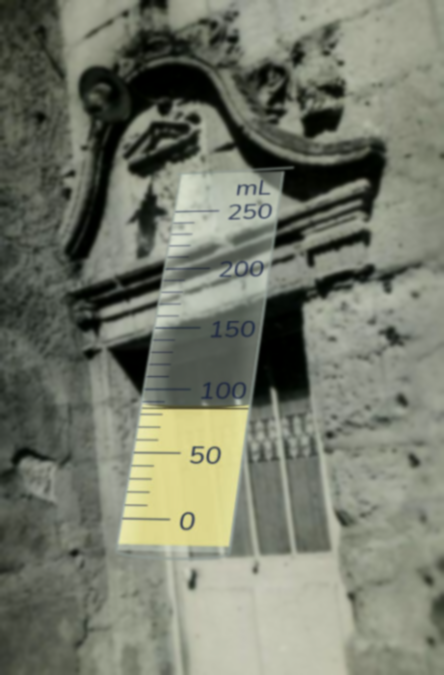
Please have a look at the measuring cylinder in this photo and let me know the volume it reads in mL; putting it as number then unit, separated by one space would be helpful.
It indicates 85 mL
